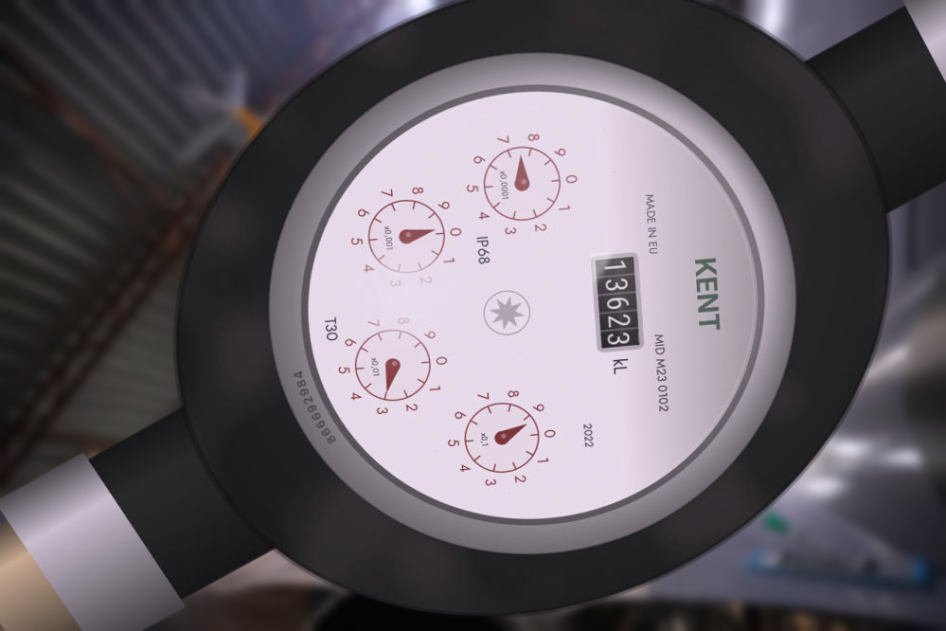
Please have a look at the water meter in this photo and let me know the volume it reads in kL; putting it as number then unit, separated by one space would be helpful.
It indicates 13622.9297 kL
